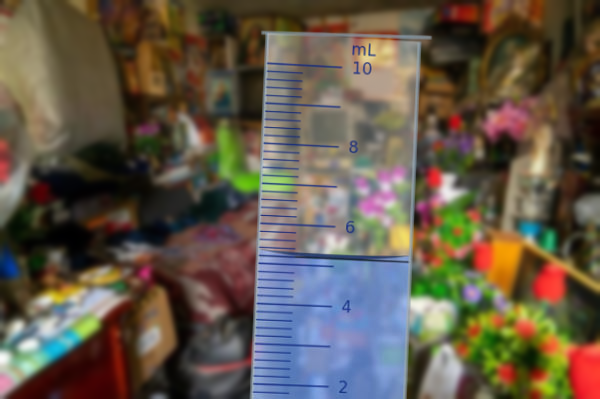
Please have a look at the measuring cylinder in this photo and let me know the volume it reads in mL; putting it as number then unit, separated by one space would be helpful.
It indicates 5.2 mL
